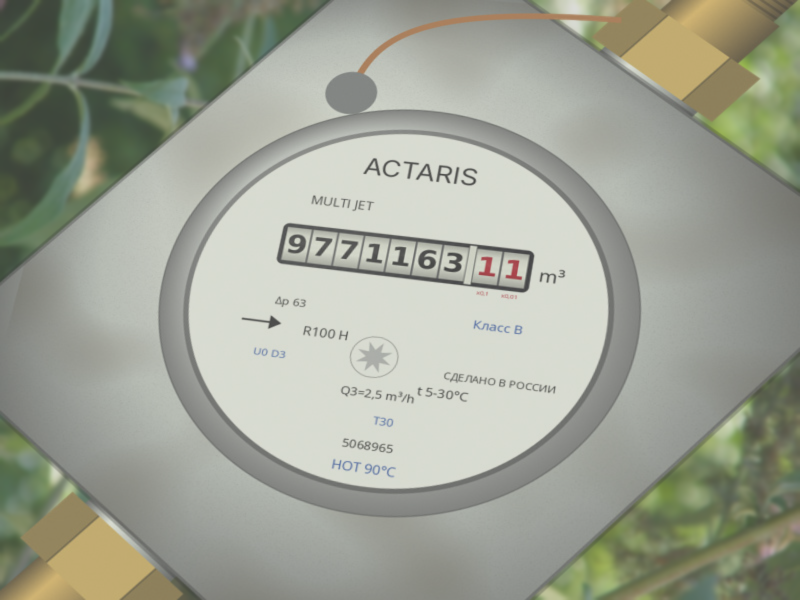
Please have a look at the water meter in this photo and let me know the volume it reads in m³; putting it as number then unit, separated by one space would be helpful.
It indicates 9771163.11 m³
